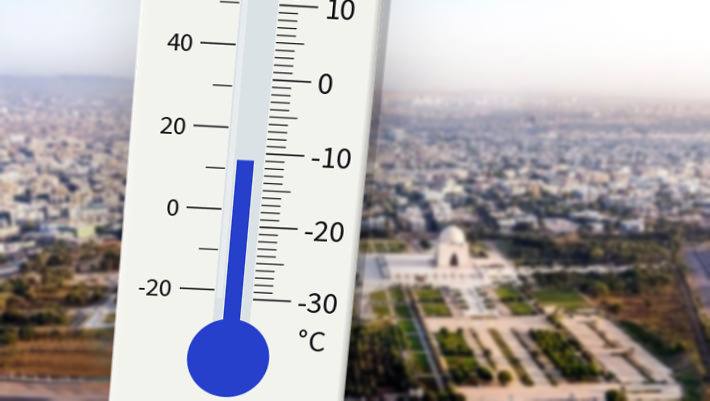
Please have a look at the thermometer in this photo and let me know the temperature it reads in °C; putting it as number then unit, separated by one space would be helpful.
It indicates -11 °C
